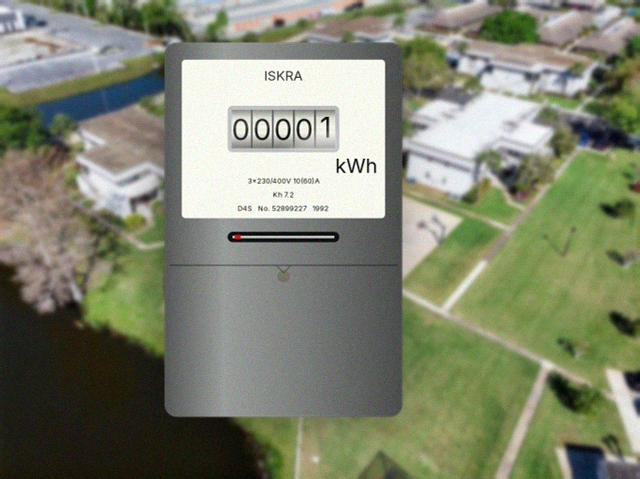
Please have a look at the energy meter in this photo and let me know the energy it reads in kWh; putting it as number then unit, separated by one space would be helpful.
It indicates 1 kWh
